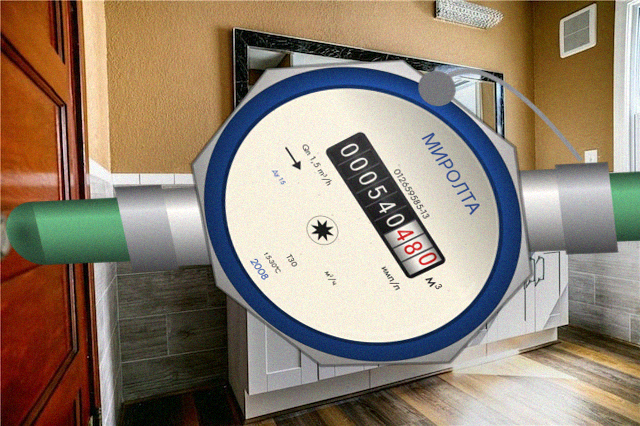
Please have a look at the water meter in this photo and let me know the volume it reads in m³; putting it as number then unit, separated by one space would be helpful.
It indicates 540.480 m³
